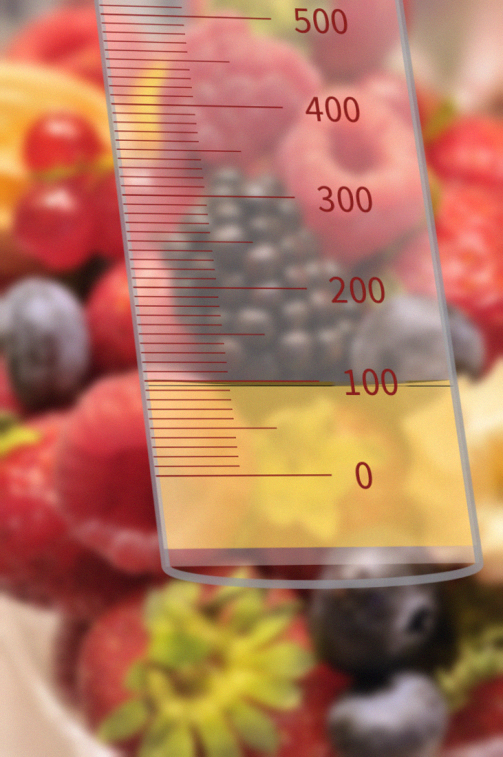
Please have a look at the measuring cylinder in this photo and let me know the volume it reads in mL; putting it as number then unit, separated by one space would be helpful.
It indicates 95 mL
